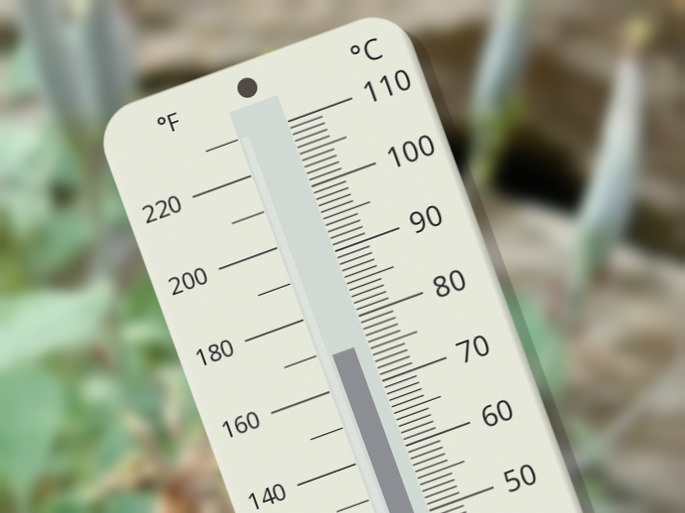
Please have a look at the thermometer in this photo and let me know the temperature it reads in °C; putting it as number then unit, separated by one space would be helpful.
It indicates 76 °C
